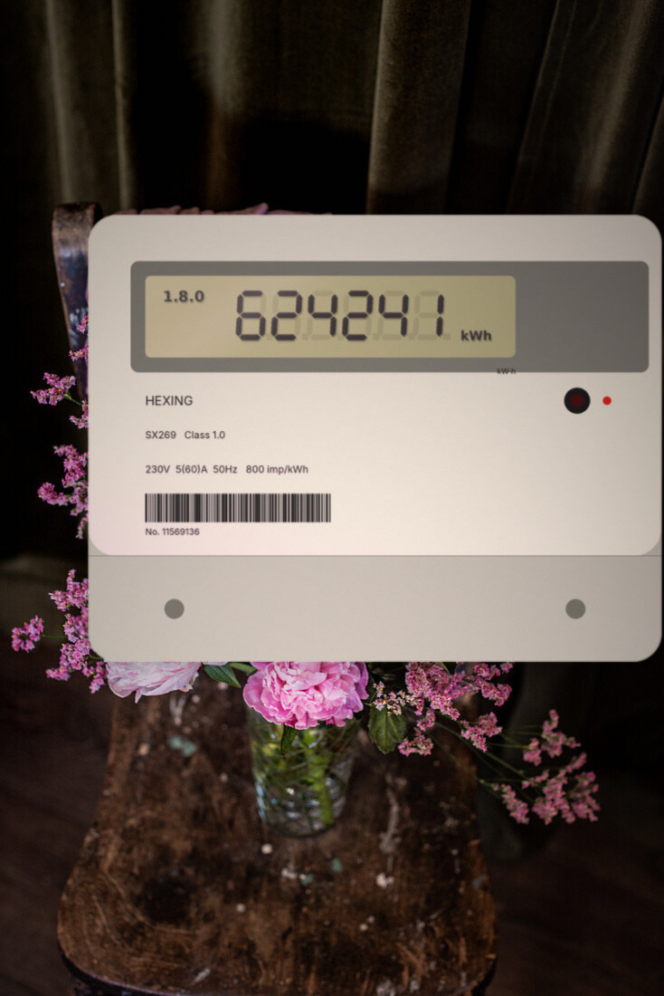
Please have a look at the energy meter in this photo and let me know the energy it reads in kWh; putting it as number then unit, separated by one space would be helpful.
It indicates 624241 kWh
